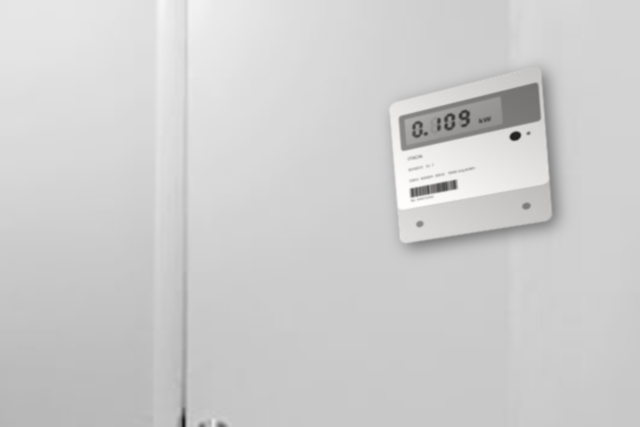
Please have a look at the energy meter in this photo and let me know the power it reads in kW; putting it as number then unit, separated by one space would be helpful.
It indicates 0.109 kW
